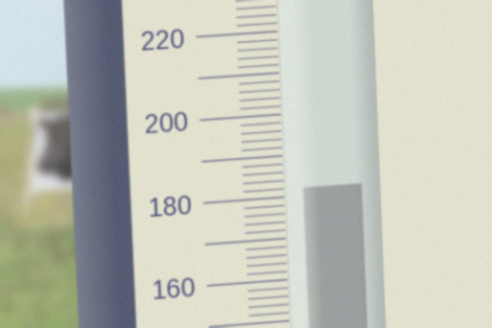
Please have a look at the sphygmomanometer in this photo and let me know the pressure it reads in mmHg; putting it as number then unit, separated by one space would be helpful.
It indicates 182 mmHg
